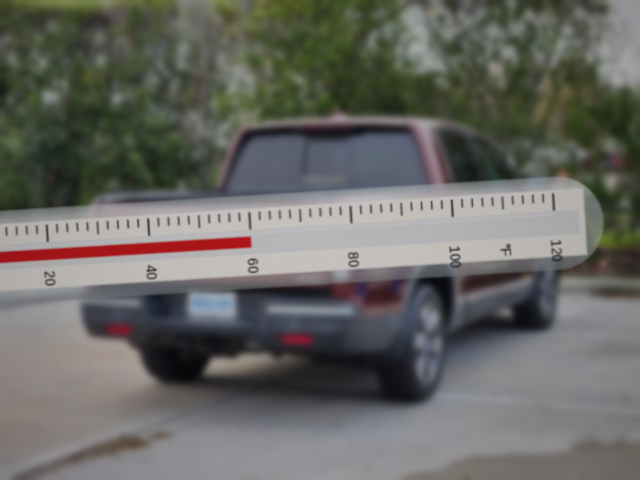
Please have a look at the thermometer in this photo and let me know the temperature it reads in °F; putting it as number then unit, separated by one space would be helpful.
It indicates 60 °F
